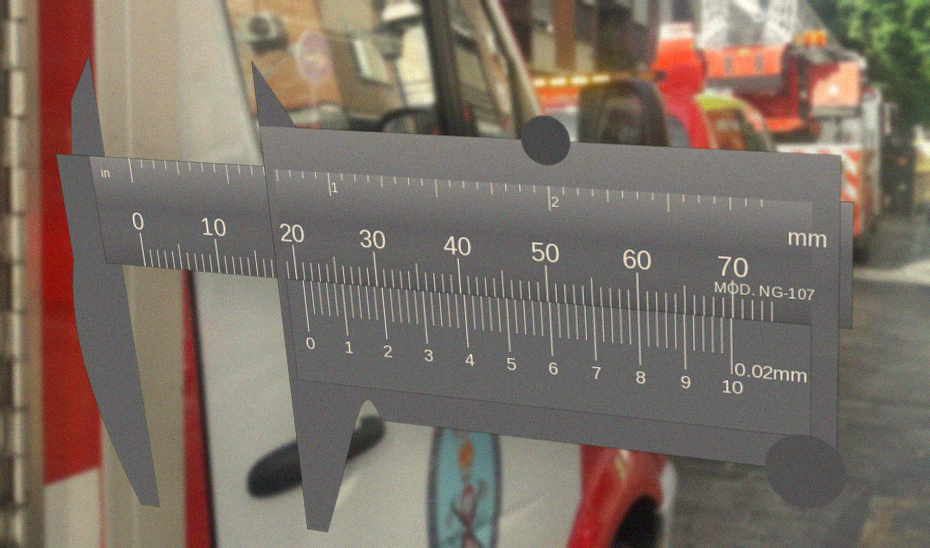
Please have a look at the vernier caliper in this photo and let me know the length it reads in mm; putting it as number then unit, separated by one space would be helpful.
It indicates 20.8 mm
